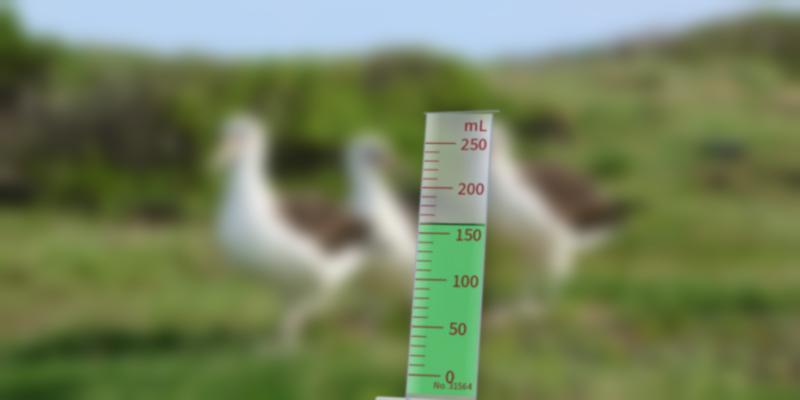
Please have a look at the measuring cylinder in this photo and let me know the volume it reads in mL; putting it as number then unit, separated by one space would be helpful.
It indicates 160 mL
